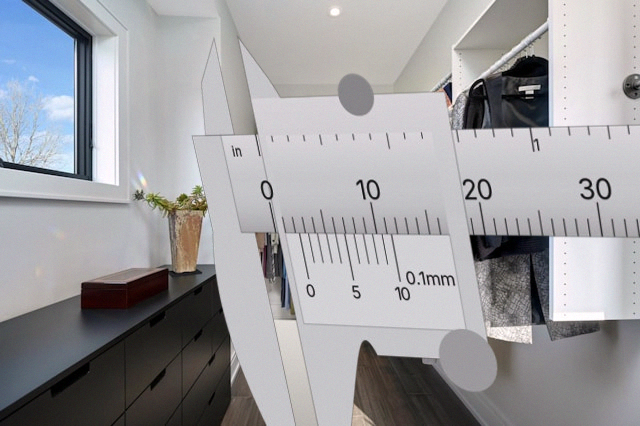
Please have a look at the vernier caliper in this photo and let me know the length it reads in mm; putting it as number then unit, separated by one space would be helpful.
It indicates 2.4 mm
